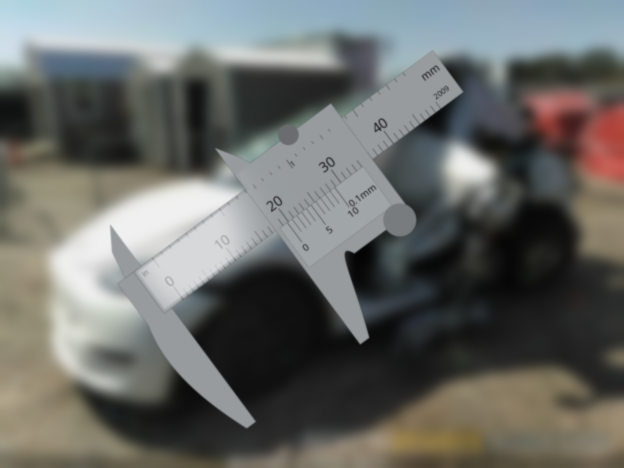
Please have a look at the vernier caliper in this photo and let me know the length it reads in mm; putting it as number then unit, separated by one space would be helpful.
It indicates 19.8 mm
